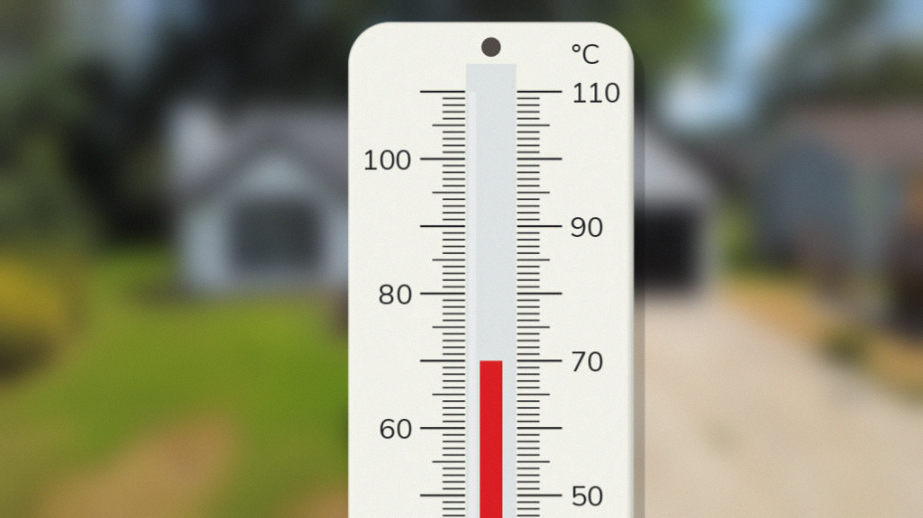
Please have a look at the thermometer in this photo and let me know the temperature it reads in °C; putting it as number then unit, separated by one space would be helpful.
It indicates 70 °C
